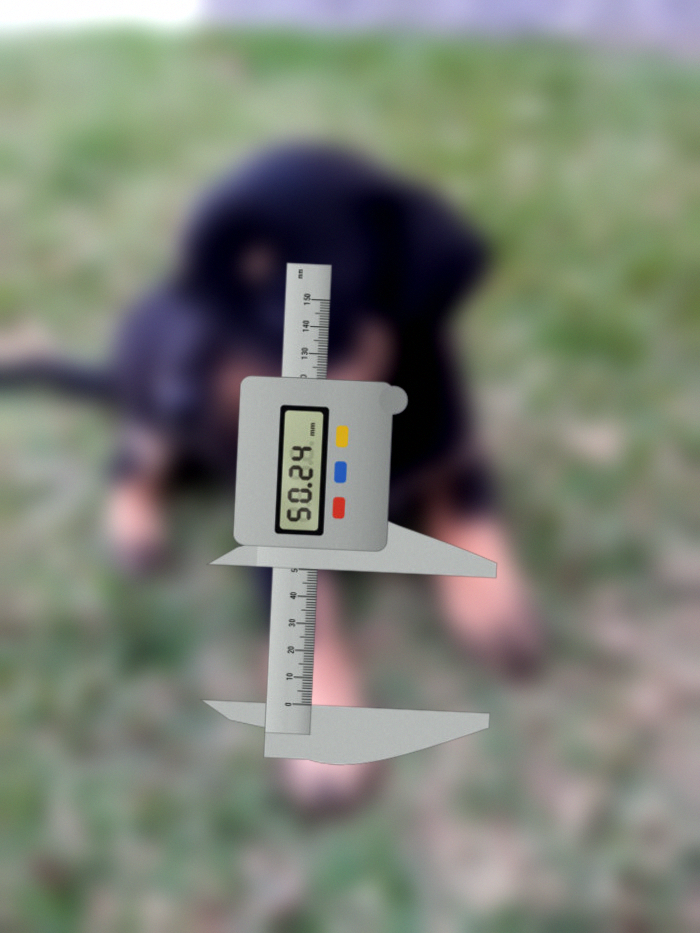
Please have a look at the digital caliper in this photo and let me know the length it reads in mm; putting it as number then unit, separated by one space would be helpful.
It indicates 50.24 mm
